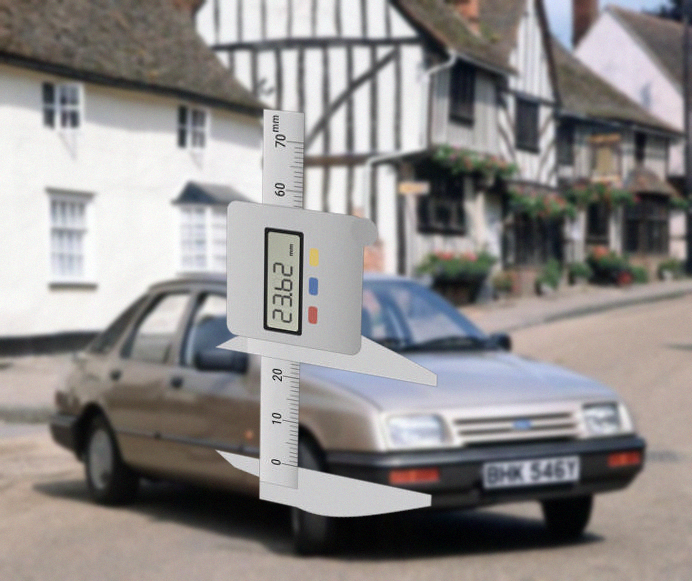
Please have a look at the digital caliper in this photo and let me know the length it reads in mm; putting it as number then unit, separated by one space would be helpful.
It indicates 23.62 mm
